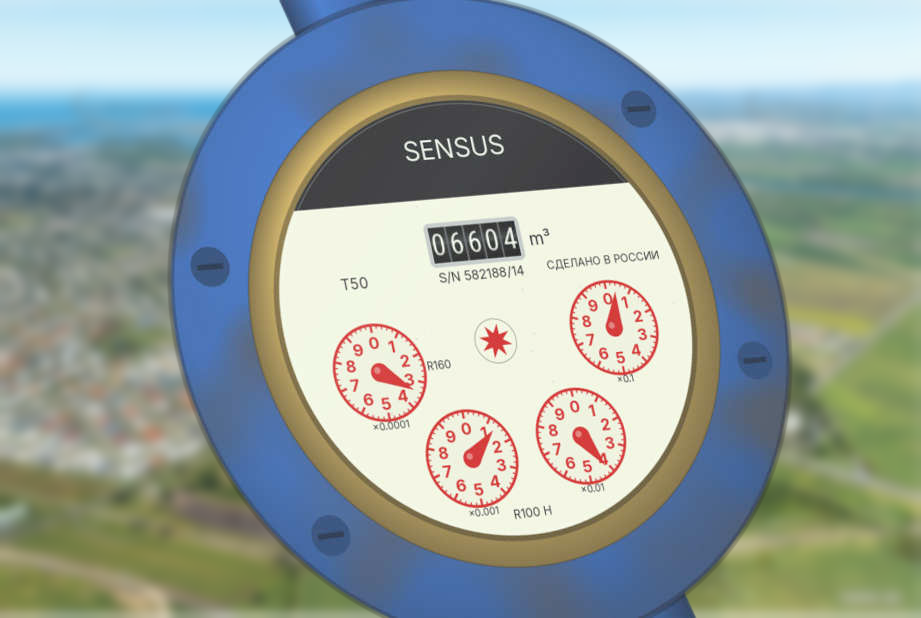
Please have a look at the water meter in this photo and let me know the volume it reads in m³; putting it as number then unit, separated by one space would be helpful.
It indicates 6604.0413 m³
